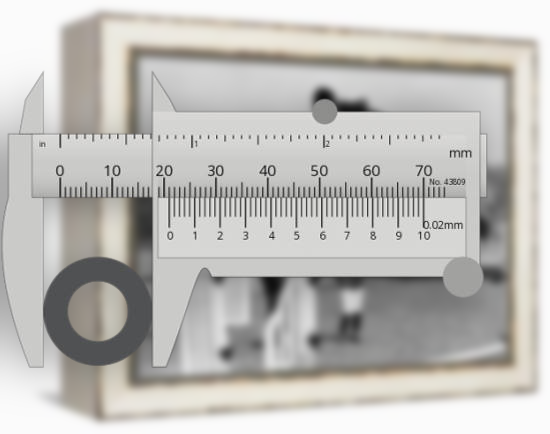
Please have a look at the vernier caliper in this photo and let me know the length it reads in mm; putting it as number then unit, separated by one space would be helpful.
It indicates 21.0 mm
